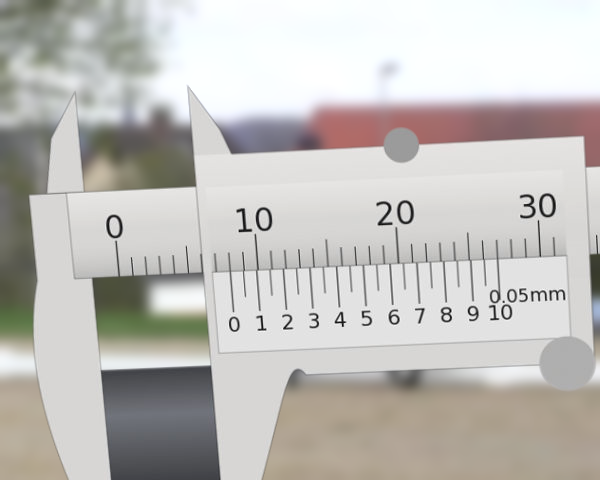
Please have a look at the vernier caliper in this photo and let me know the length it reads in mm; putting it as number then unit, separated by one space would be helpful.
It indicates 8.0 mm
